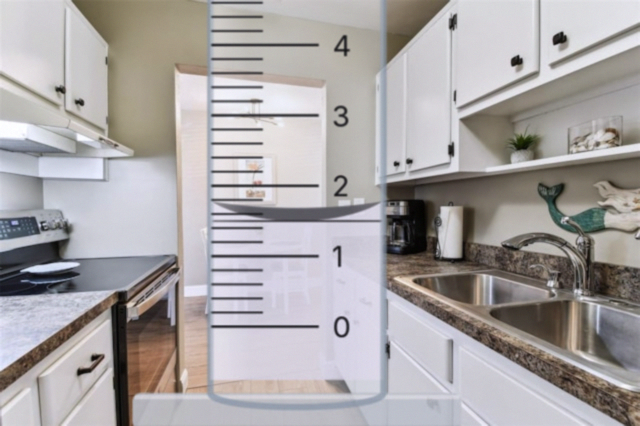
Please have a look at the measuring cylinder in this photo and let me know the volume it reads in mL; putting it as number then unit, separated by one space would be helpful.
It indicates 1.5 mL
